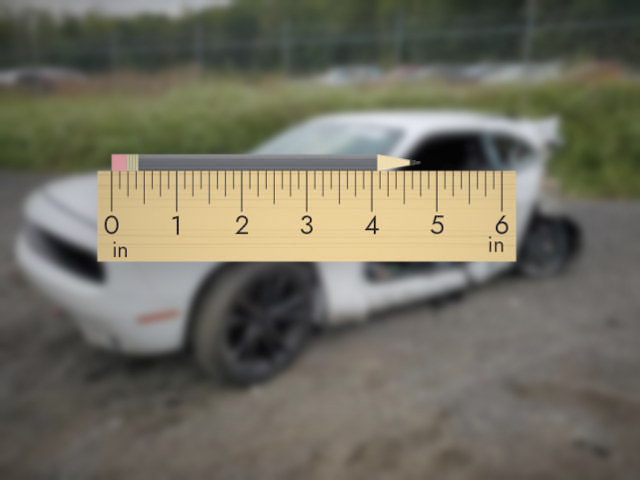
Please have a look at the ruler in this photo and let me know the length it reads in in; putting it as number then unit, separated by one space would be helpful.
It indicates 4.75 in
